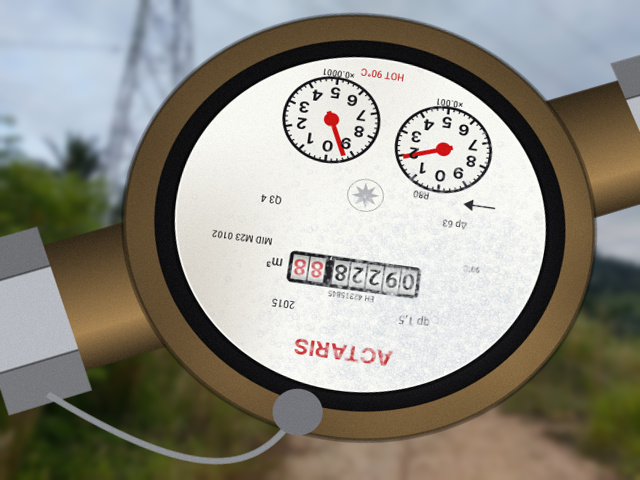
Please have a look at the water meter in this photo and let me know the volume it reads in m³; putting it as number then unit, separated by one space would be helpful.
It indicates 9228.8819 m³
